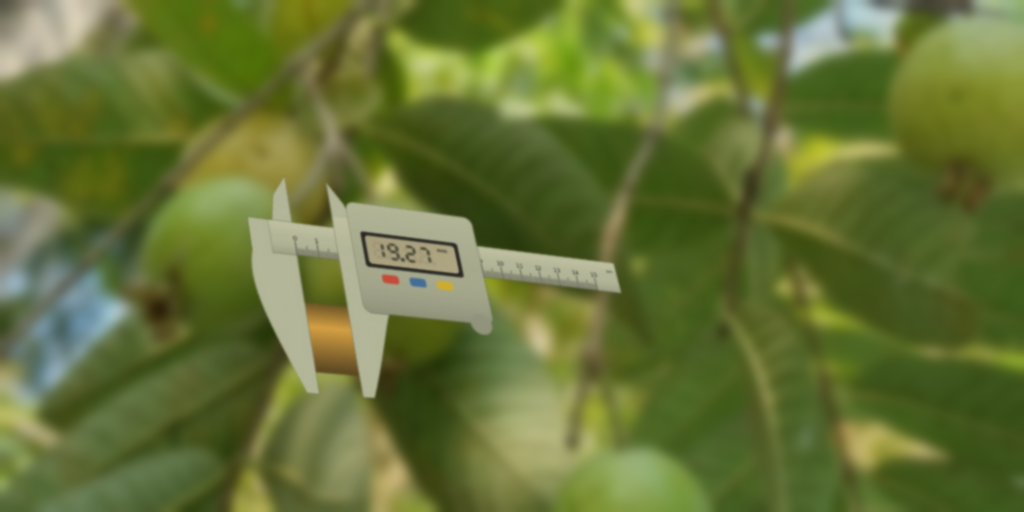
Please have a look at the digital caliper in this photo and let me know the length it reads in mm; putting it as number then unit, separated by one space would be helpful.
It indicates 19.27 mm
